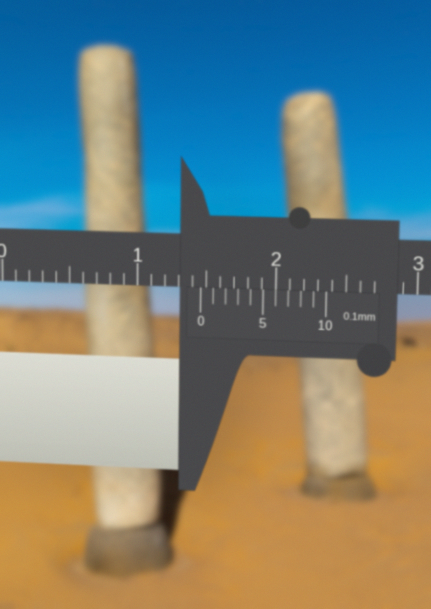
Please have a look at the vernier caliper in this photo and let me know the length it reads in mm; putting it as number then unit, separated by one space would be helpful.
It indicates 14.6 mm
